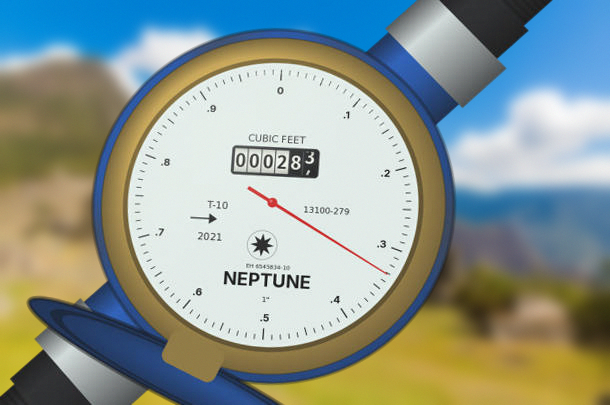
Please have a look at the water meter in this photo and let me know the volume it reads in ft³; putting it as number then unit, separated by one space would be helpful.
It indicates 283.33 ft³
